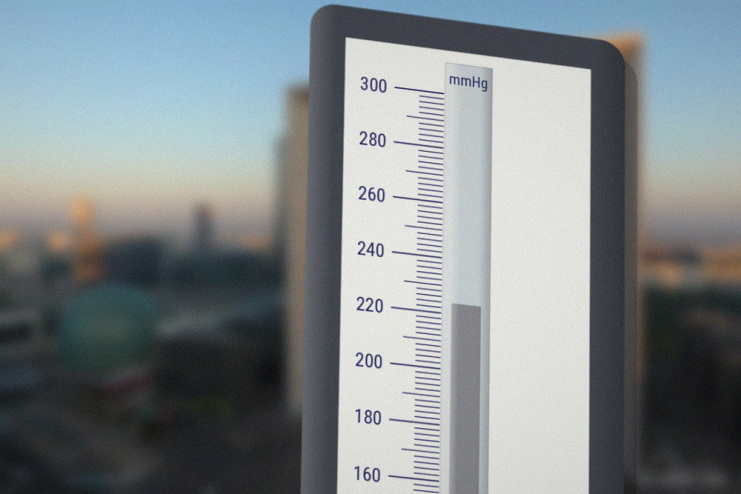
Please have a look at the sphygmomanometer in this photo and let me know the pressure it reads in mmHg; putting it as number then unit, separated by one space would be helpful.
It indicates 224 mmHg
